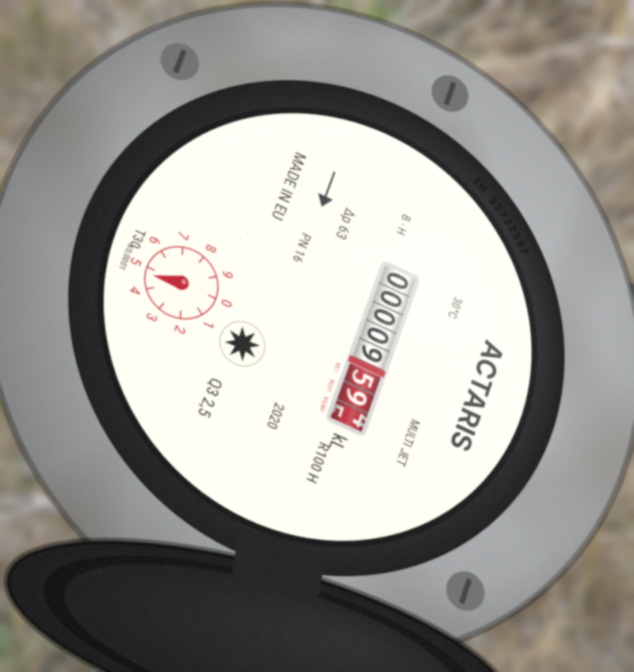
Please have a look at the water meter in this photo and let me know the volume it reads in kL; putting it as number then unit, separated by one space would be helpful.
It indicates 9.5944 kL
